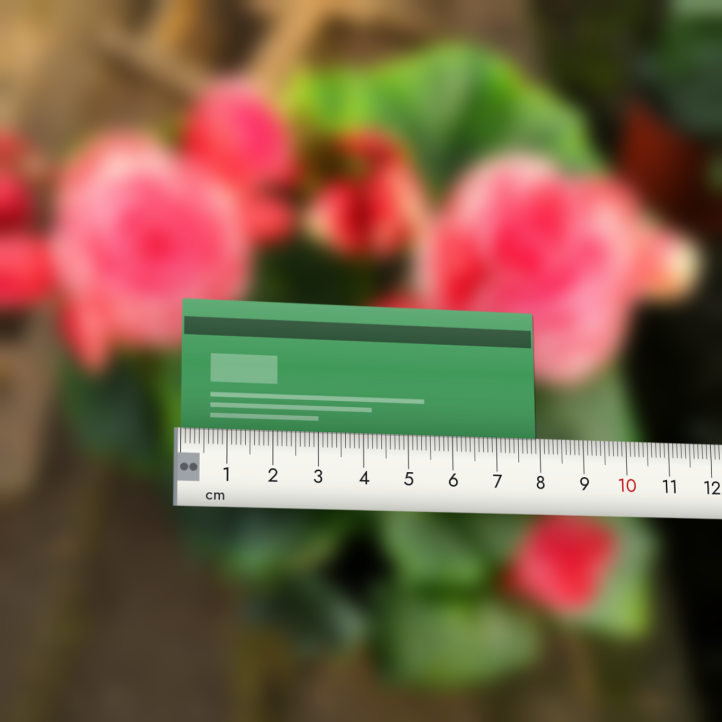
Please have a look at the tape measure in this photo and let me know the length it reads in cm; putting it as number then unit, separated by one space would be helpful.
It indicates 7.9 cm
